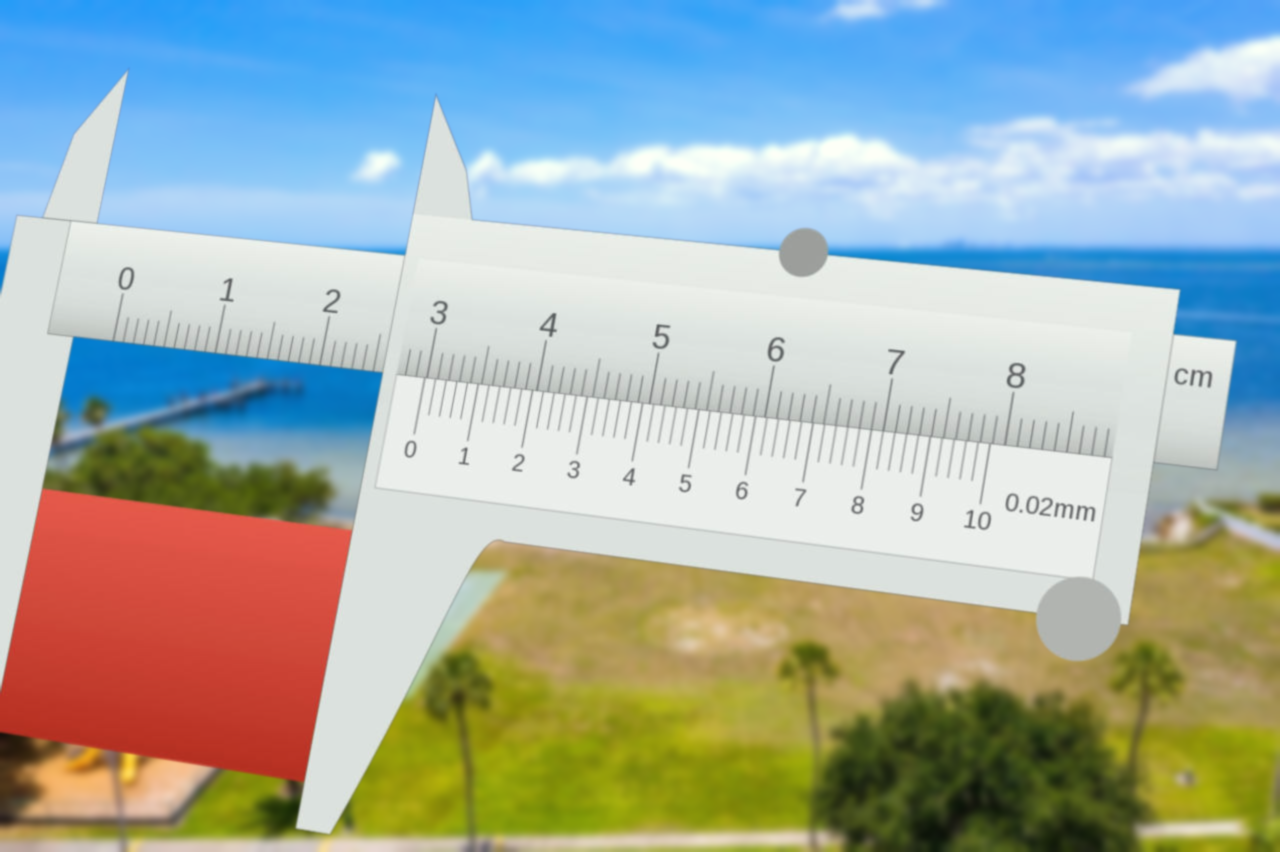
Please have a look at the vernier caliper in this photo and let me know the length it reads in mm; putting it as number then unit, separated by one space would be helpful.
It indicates 29.8 mm
